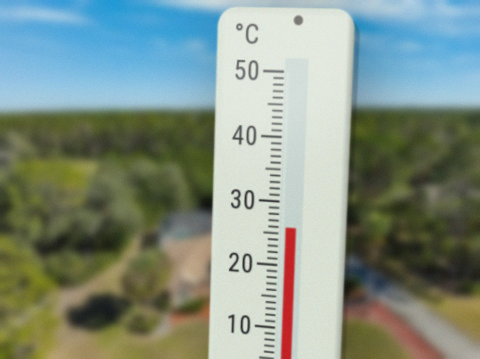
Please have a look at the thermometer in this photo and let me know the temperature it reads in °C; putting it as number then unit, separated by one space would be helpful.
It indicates 26 °C
